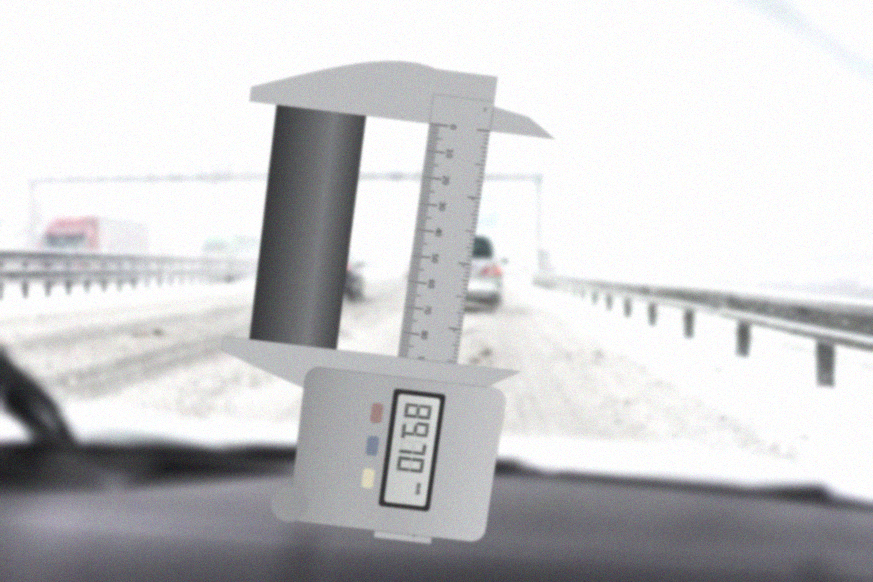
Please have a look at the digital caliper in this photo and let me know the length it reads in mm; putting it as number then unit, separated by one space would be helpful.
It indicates 89.70 mm
